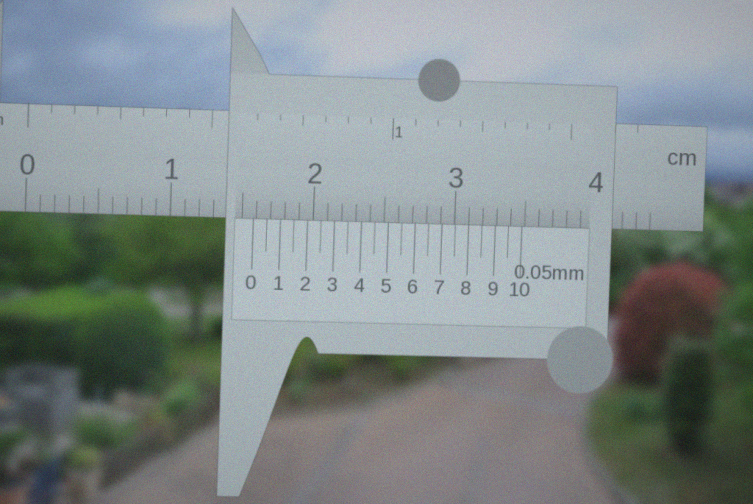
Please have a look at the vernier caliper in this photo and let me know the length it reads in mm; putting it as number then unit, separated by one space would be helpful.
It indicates 15.8 mm
